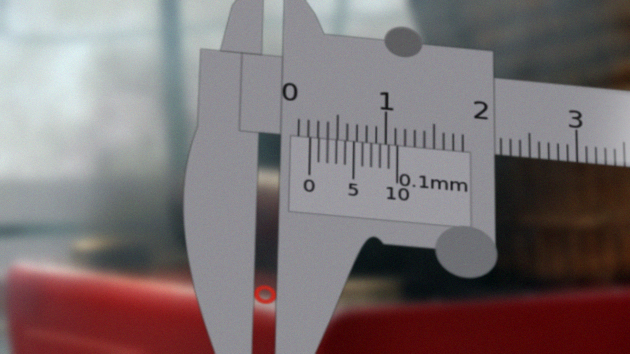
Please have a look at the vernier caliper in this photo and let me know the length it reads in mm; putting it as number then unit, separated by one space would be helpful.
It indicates 2.2 mm
